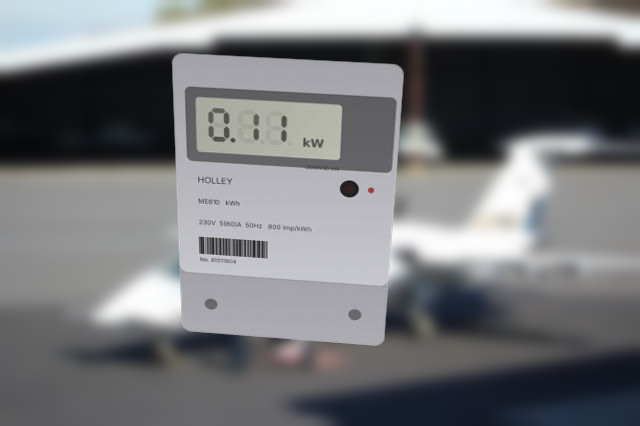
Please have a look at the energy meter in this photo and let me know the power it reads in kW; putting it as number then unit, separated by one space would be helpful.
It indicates 0.11 kW
